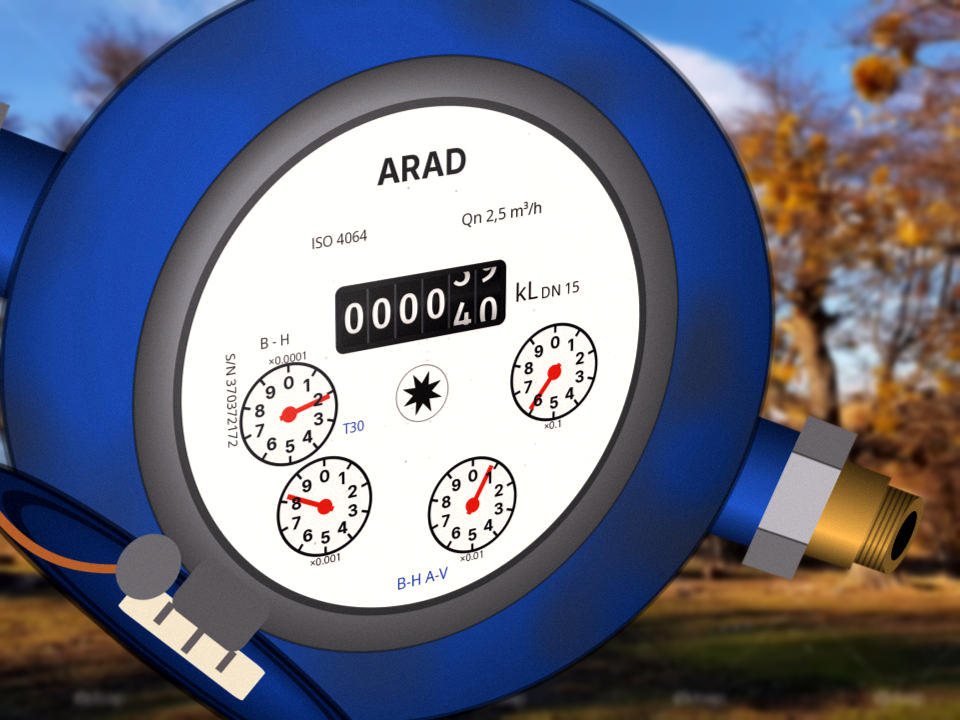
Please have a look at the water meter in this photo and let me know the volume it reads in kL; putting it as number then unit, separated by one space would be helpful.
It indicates 39.6082 kL
